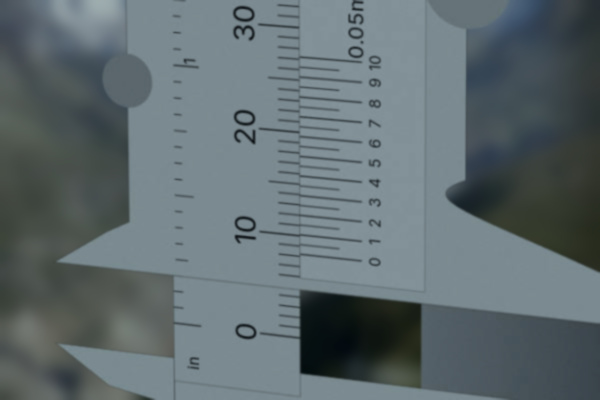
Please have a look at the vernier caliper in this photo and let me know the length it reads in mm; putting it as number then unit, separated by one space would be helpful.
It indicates 8.2 mm
